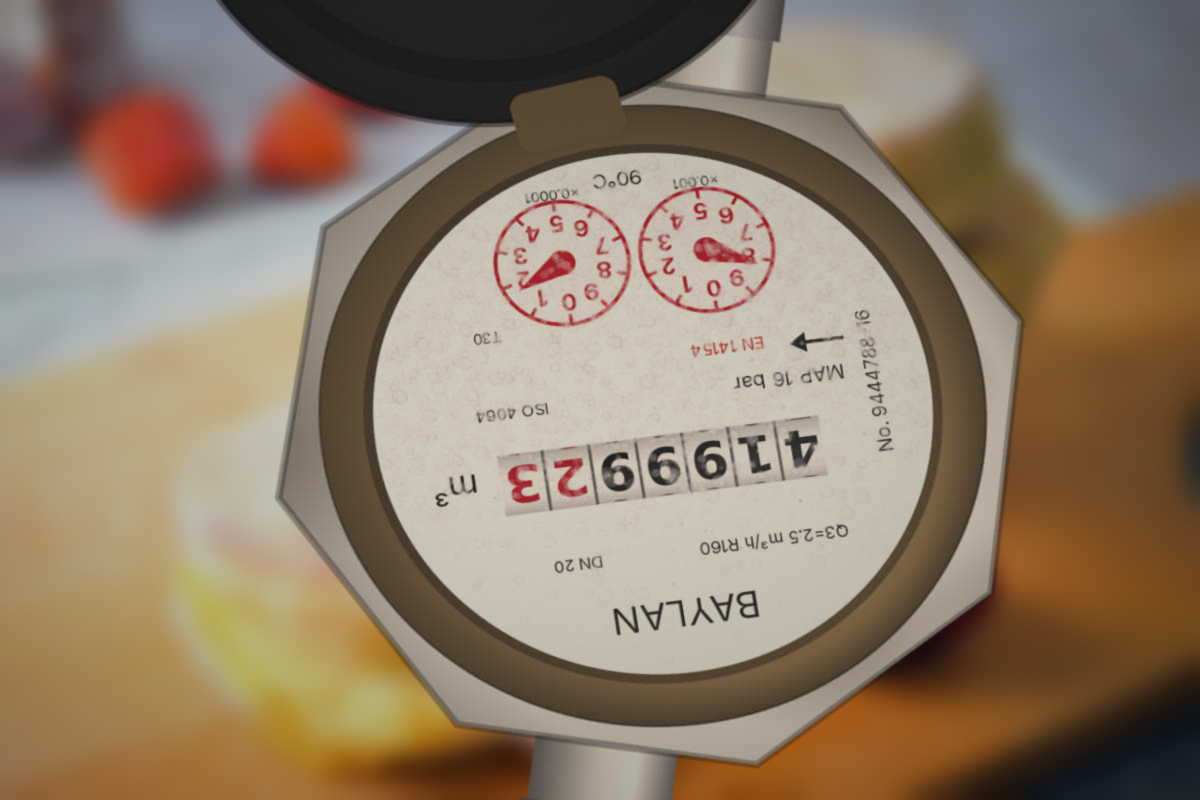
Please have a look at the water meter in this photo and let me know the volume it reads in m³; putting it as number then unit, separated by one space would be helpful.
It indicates 41999.2381 m³
